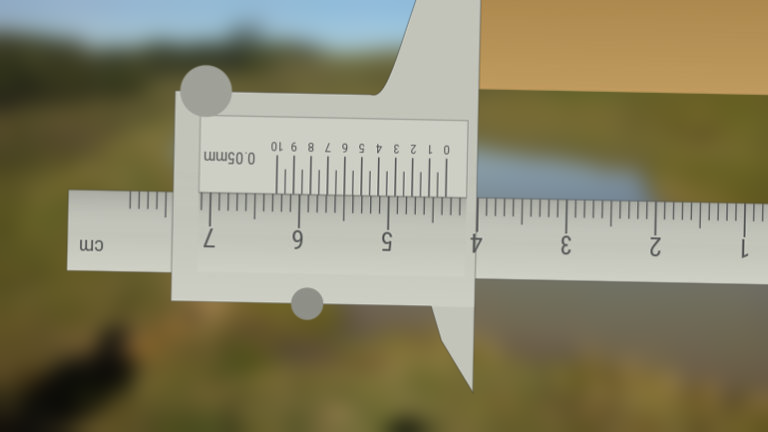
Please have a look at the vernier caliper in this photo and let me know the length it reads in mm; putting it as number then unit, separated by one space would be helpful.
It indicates 43.6 mm
